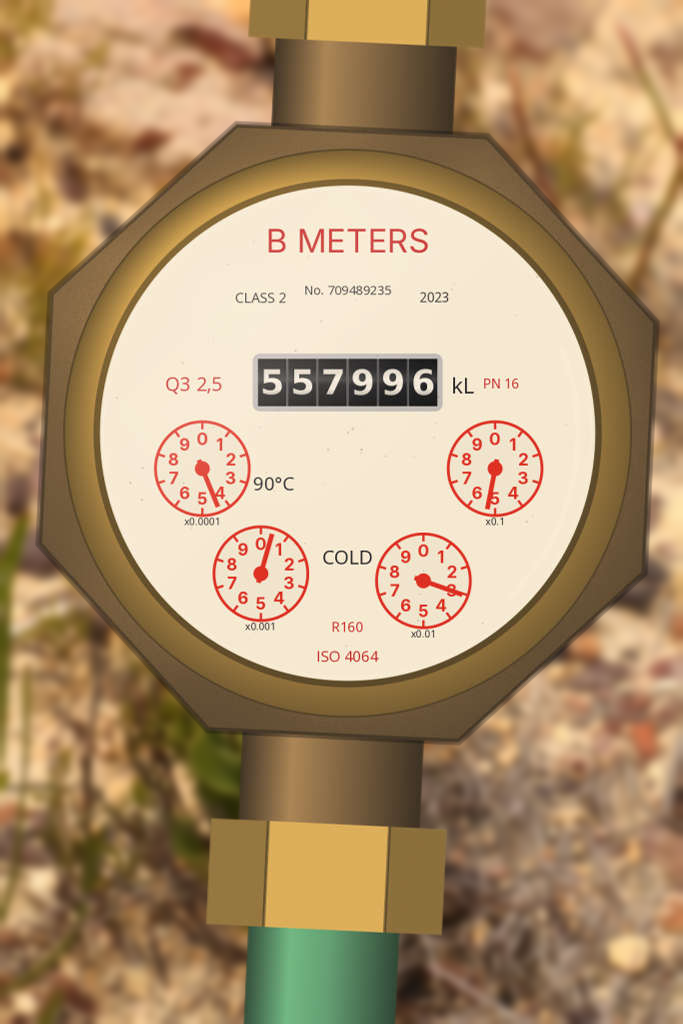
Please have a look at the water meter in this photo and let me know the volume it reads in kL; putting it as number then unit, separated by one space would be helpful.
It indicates 557996.5304 kL
